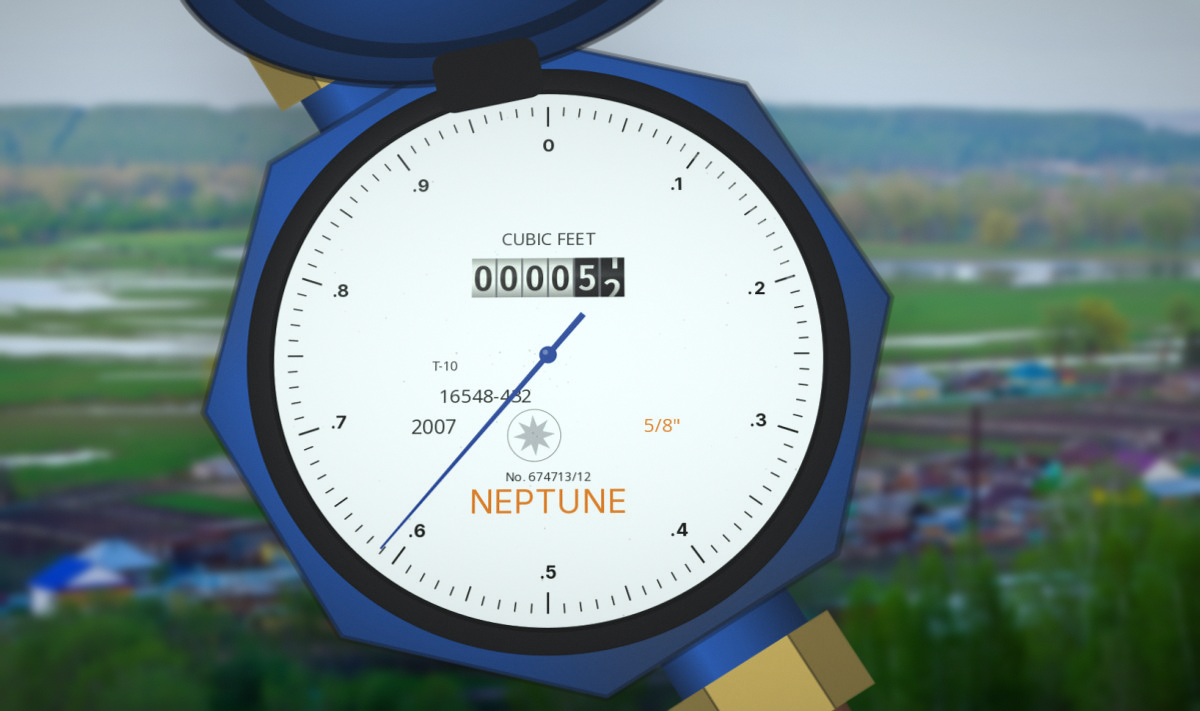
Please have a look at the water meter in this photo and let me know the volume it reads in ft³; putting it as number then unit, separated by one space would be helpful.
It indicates 51.61 ft³
